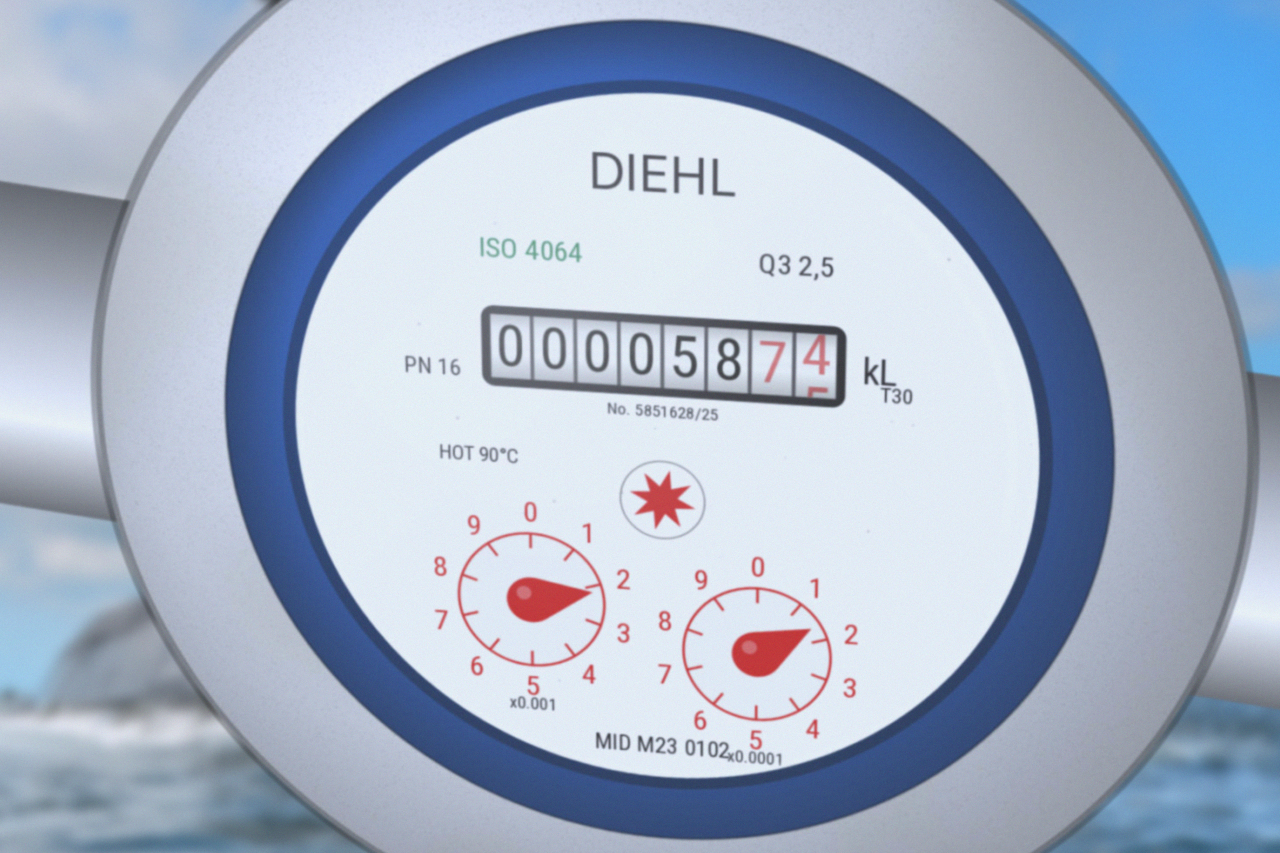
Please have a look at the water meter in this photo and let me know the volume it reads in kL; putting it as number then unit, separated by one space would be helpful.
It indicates 58.7421 kL
